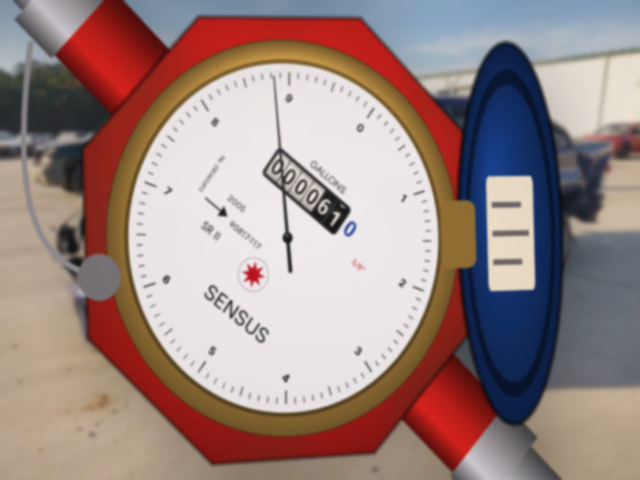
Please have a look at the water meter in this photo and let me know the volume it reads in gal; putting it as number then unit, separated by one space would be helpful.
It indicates 608.8 gal
